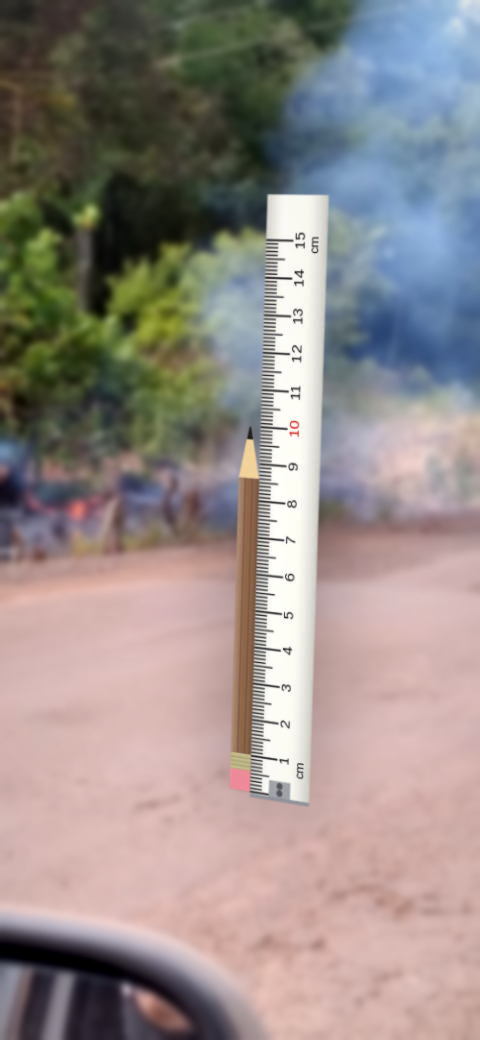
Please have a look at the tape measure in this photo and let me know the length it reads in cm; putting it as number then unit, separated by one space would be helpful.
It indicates 10 cm
